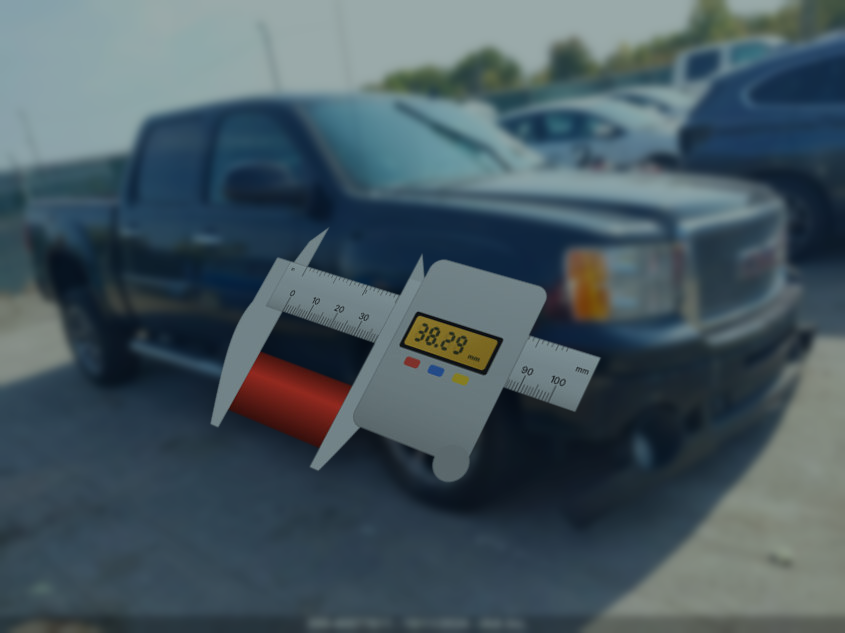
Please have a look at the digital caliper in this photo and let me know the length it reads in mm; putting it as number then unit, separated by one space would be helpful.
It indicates 38.29 mm
